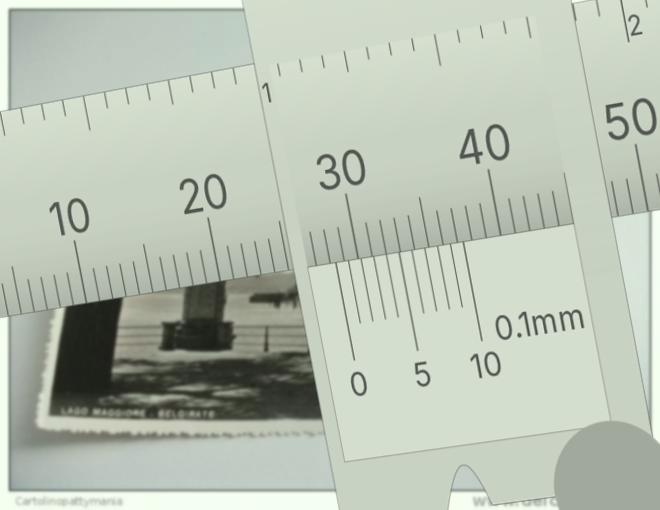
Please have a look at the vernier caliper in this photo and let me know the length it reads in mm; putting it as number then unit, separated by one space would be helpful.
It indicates 28.4 mm
